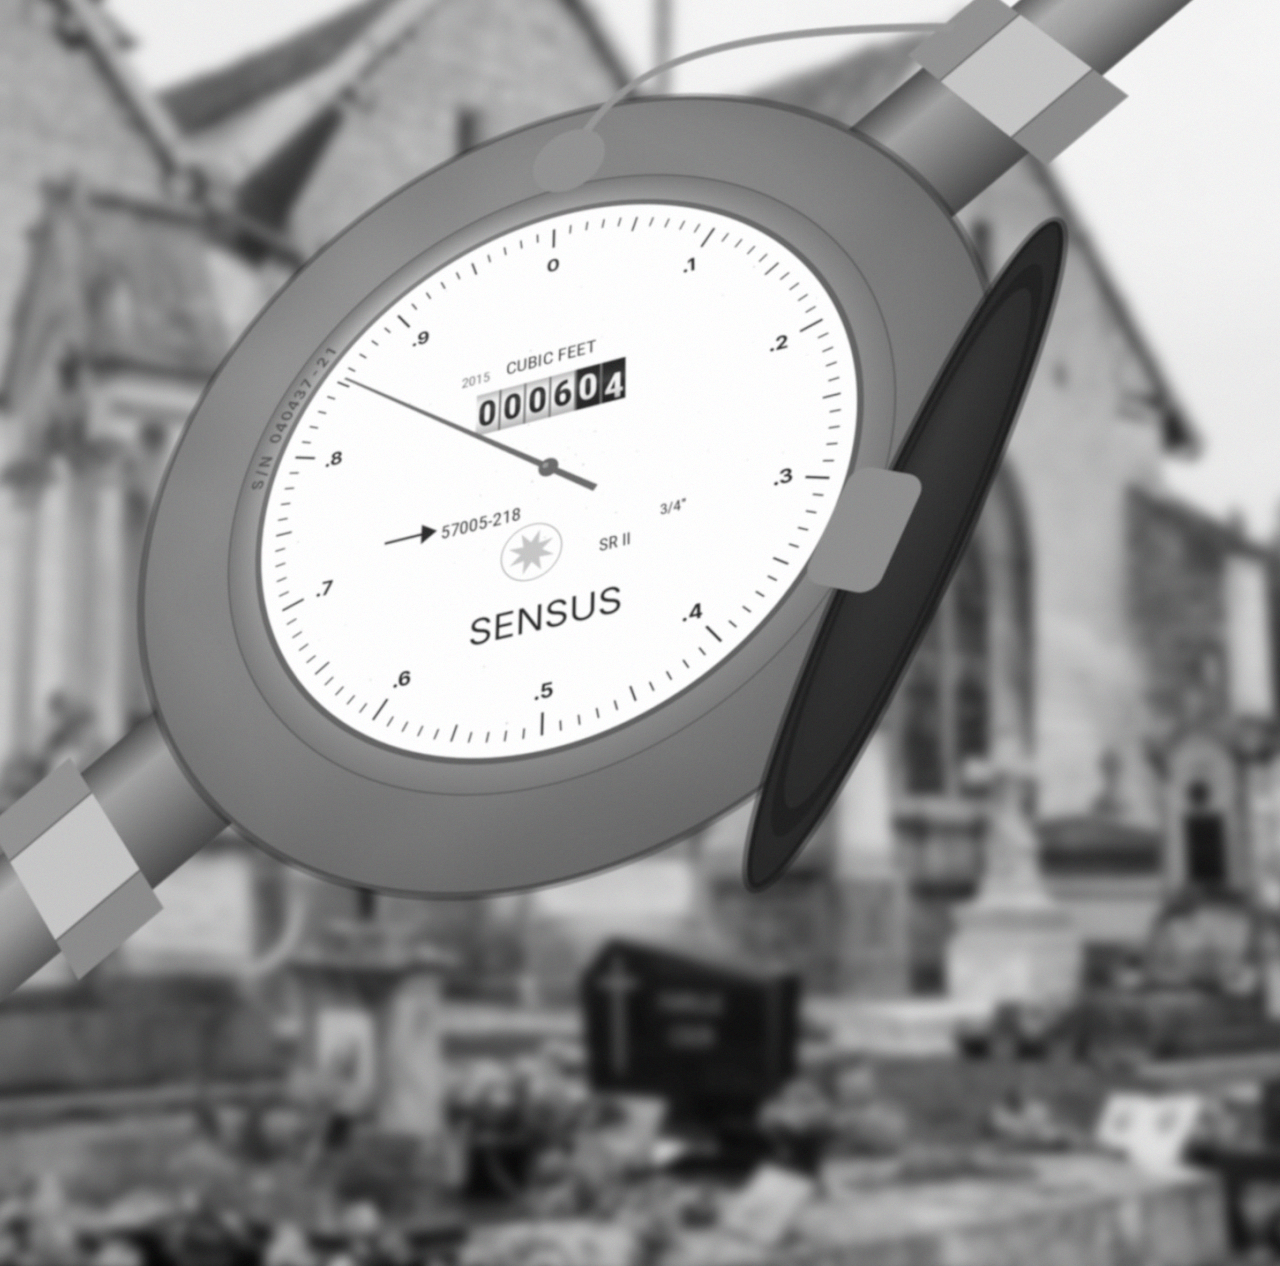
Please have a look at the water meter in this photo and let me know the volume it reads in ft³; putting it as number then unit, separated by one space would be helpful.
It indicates 603.85 ft³
